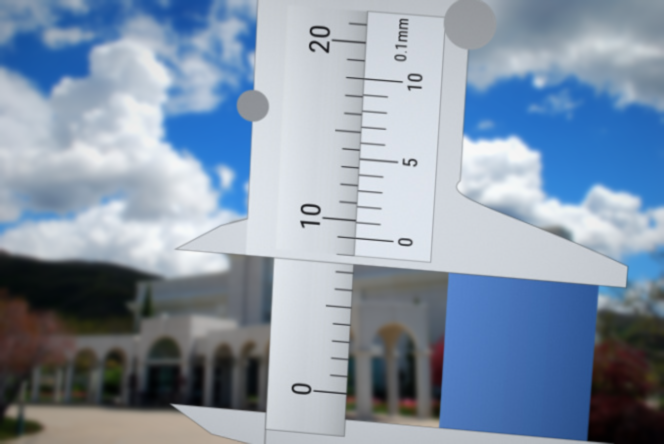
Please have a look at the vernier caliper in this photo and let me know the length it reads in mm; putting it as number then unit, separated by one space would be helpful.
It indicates 9.0 mm
